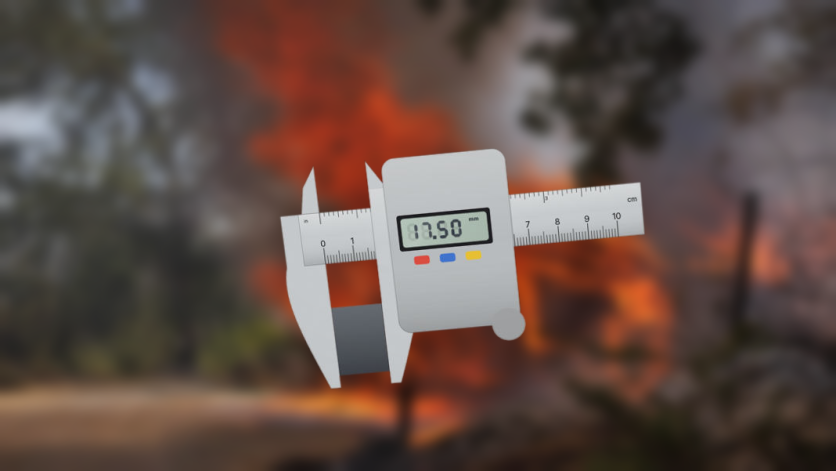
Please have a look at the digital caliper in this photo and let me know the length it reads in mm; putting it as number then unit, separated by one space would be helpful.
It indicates 17.50 mm
